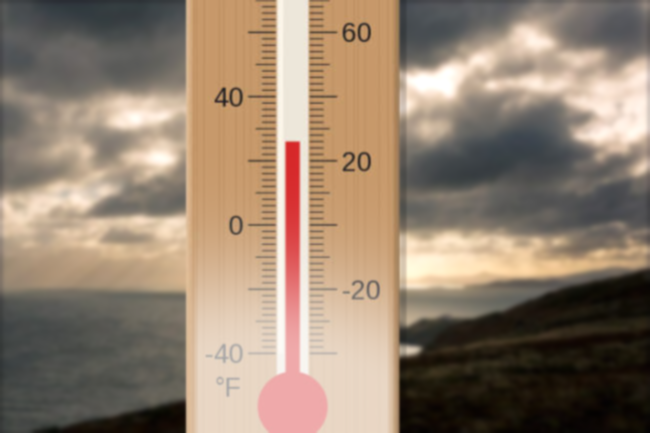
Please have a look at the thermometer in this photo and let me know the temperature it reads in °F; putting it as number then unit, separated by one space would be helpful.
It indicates 26 °F
